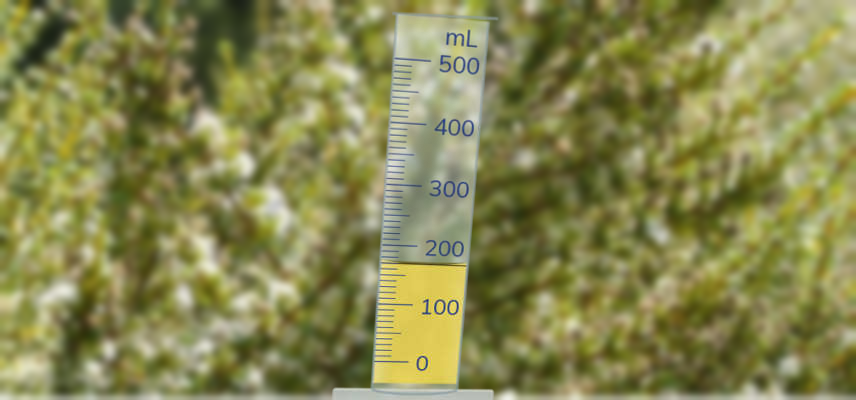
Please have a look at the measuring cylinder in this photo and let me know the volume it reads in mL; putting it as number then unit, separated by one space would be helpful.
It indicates 170 mL
